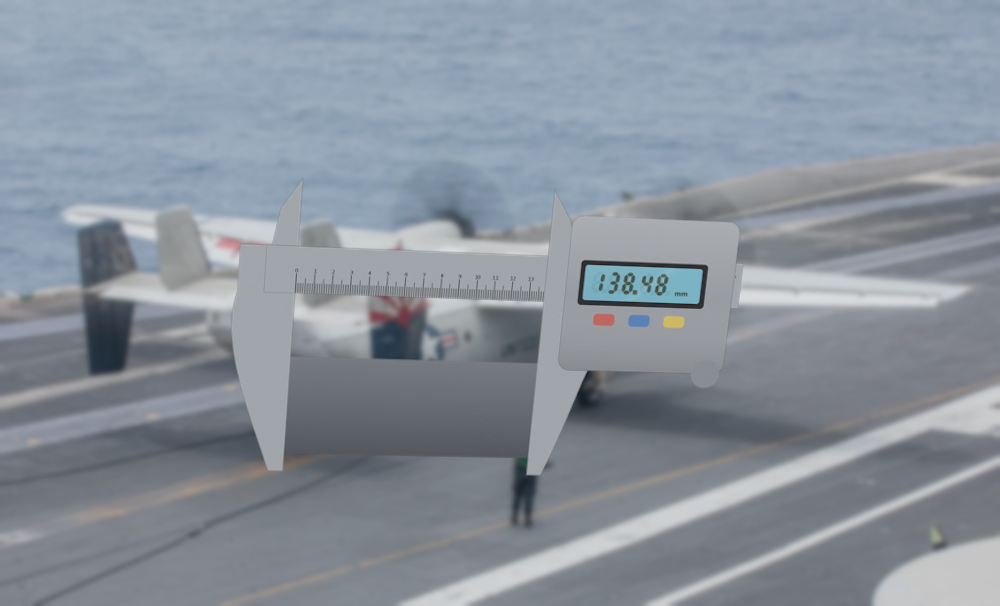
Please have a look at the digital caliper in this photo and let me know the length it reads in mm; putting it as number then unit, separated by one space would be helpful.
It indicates 138.48 mm
